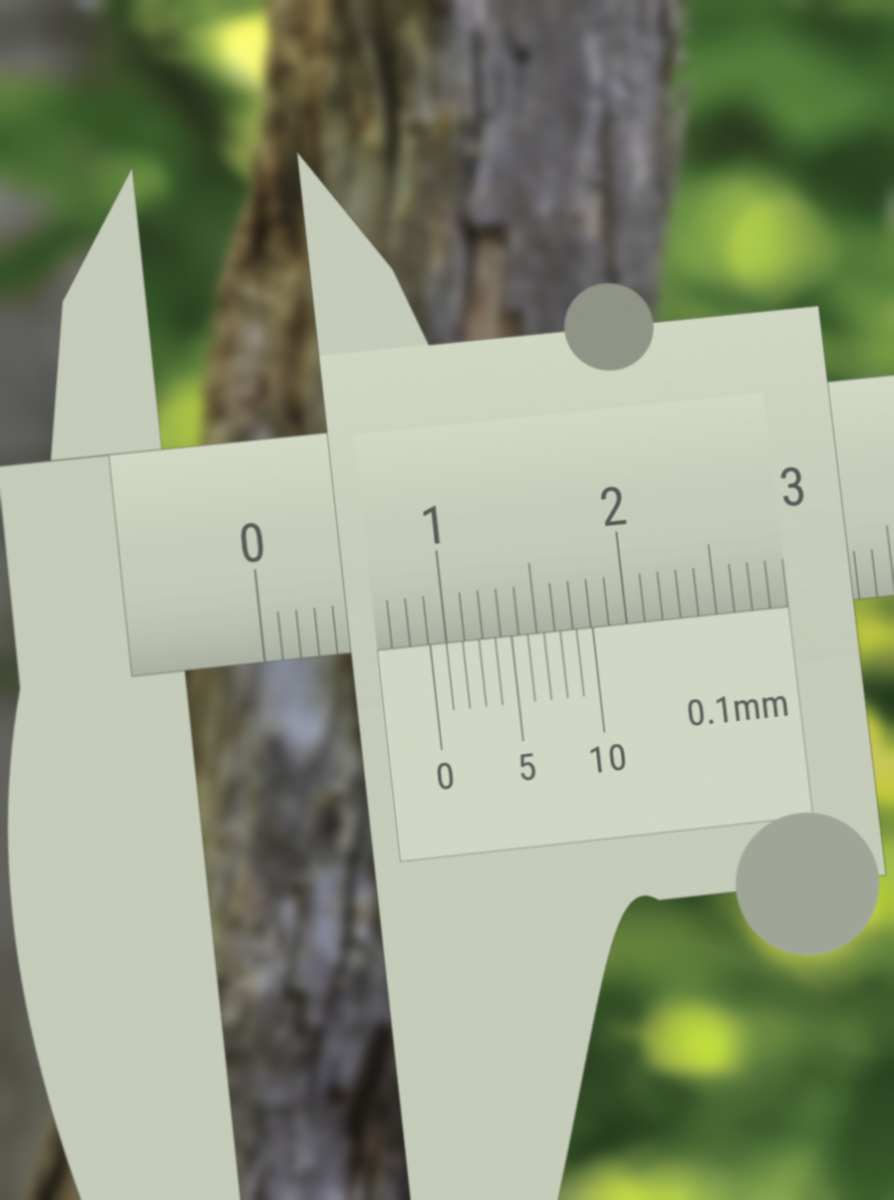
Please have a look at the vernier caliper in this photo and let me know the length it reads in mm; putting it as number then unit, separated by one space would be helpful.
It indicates 9.1 mm
